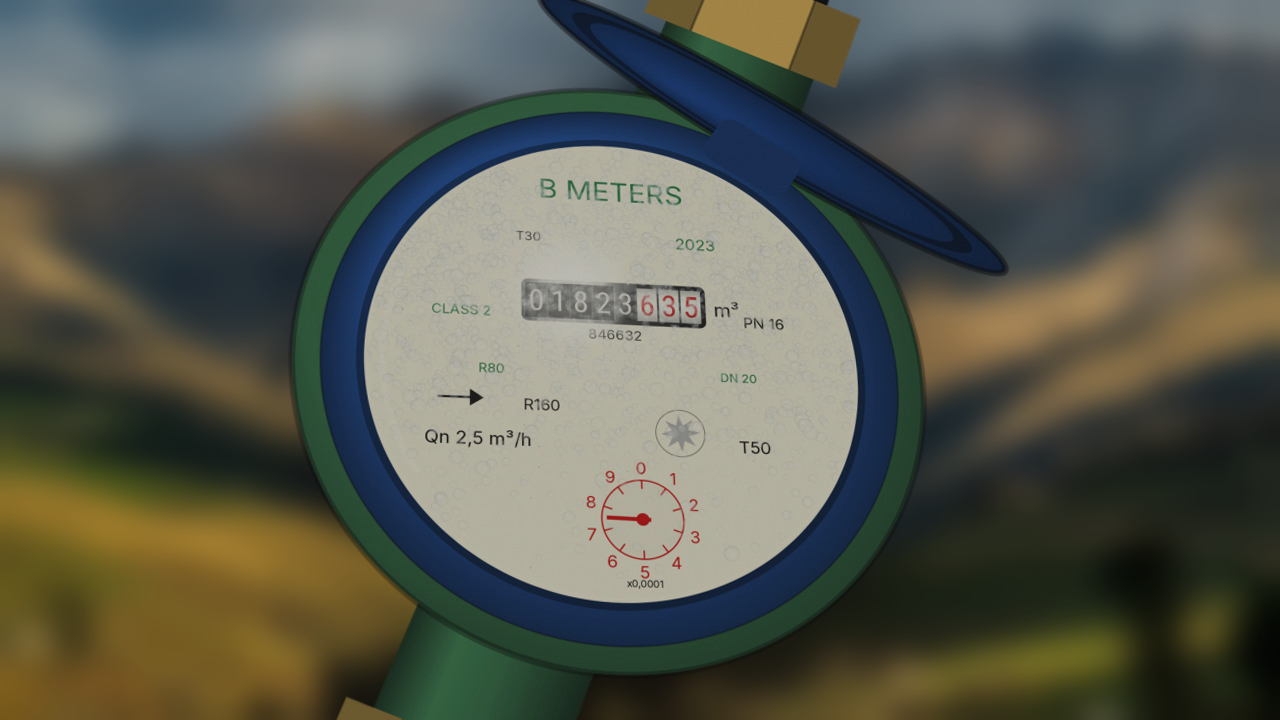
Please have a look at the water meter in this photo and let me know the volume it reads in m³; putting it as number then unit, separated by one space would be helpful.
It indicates 1823.6357 m³
